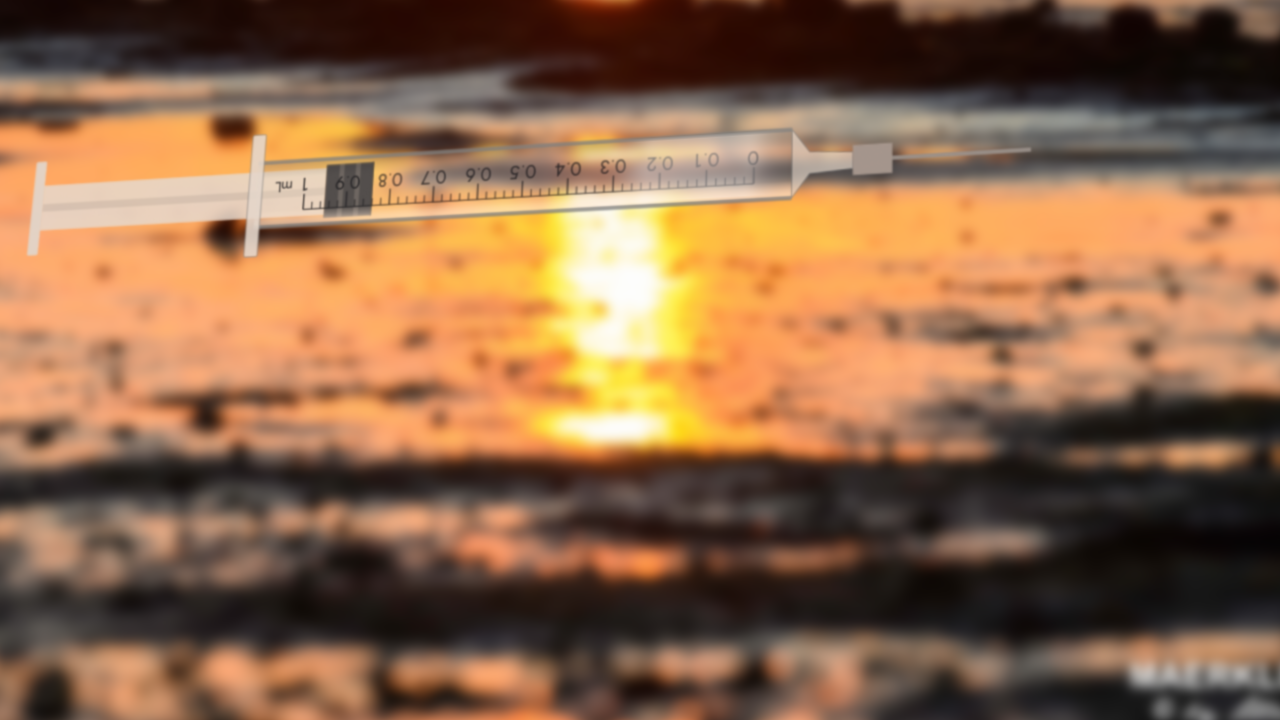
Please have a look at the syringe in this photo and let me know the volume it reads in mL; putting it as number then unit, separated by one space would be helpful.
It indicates 0.84 mL
